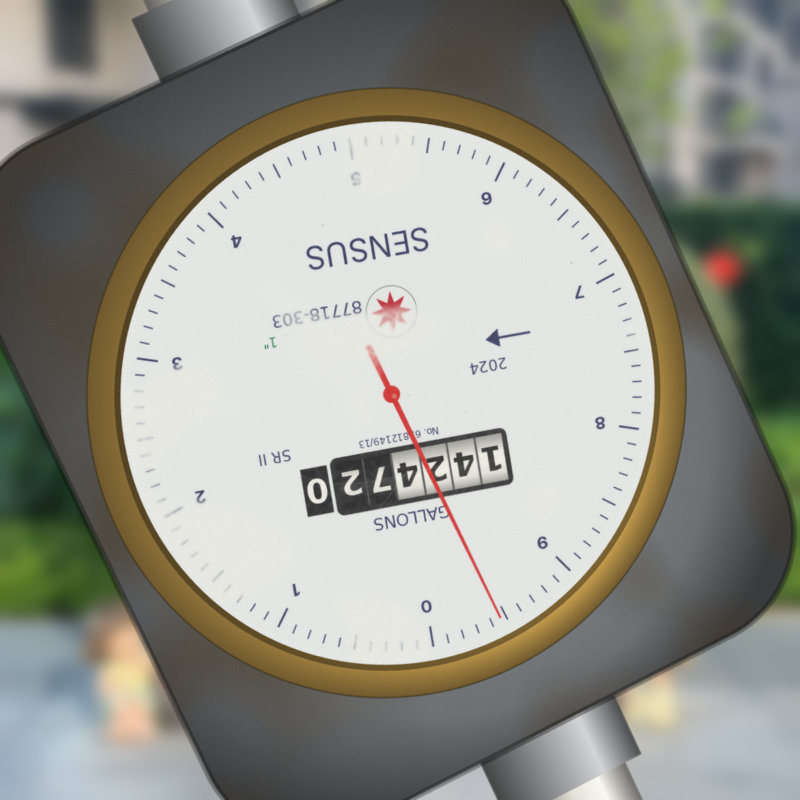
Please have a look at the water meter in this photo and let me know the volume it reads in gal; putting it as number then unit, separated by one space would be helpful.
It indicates 1424719.5 gal
